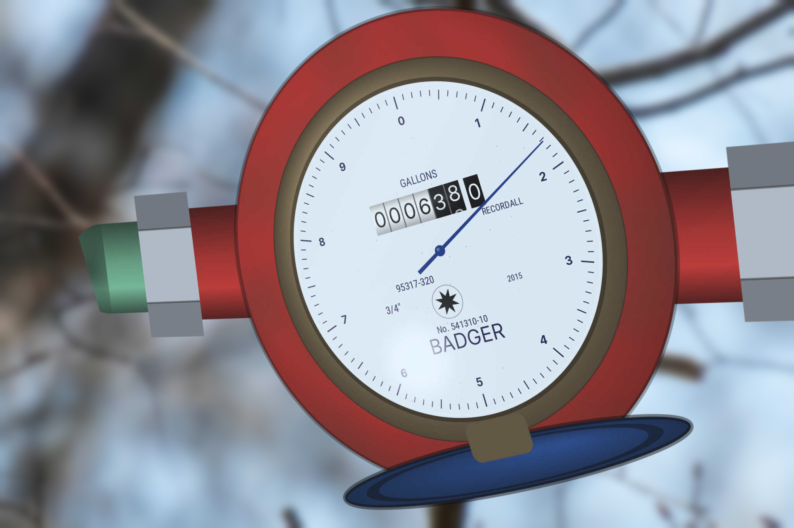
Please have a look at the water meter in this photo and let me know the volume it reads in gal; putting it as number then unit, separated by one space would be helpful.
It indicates 6381.7 gal
